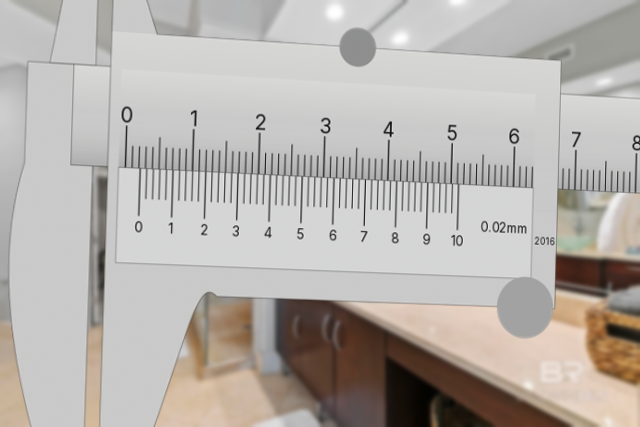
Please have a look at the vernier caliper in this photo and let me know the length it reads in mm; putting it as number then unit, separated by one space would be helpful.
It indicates 2.2 mm
